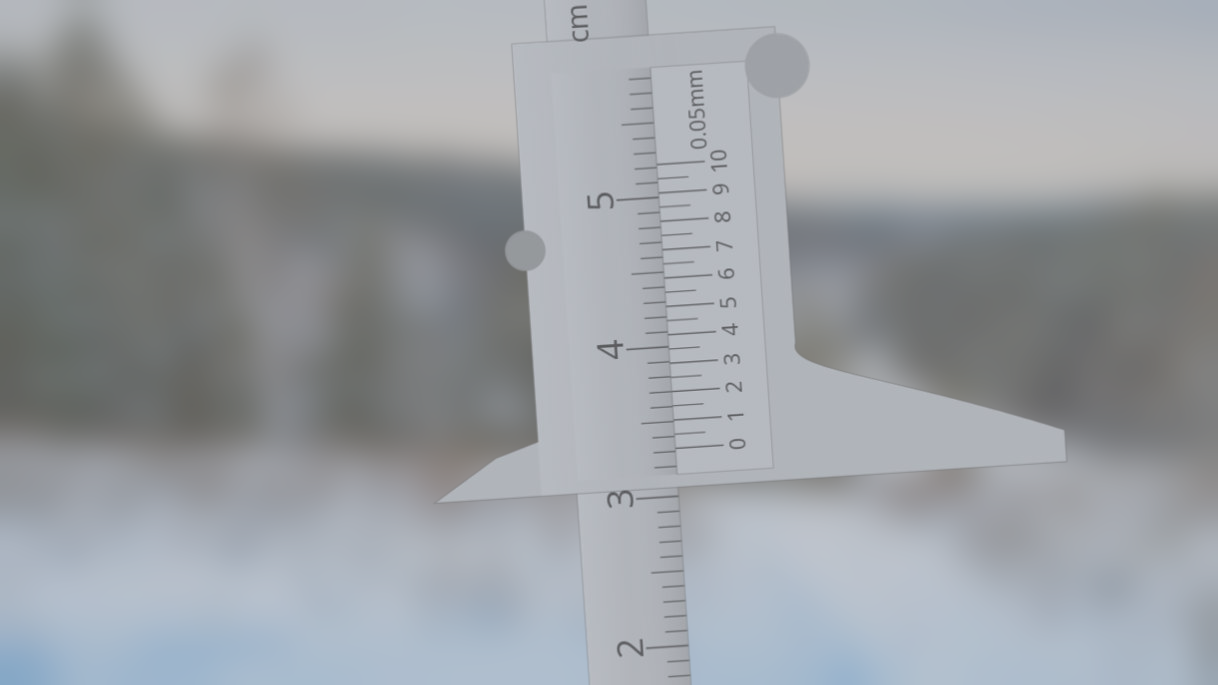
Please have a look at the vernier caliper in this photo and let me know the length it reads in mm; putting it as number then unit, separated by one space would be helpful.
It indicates 33.2 mm
